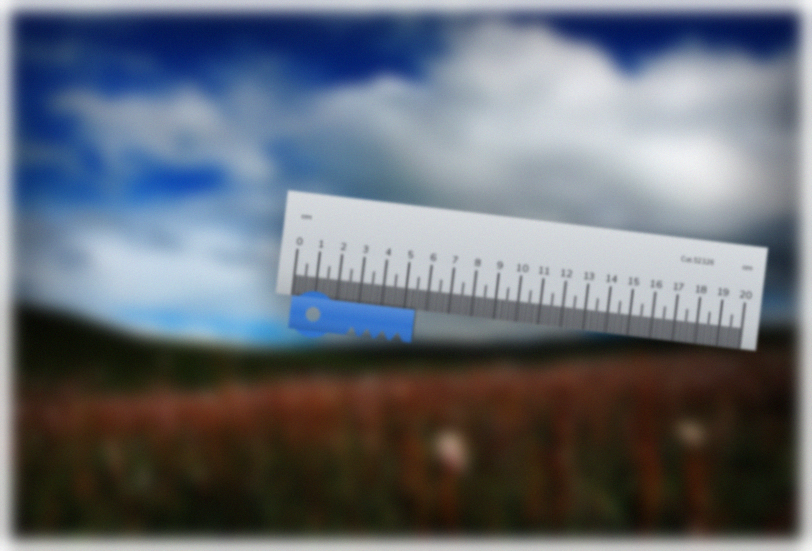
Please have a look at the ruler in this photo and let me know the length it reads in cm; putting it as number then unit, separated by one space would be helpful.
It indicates 5.5 cm
